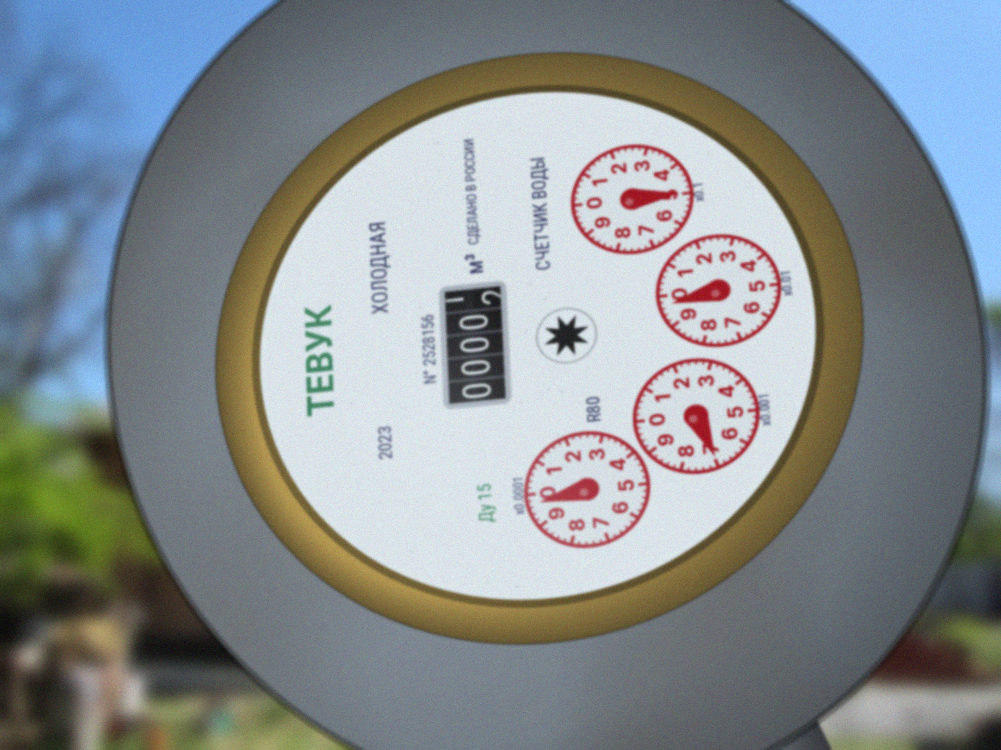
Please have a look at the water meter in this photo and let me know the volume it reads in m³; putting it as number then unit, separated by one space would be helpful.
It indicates 1.4969 m³
